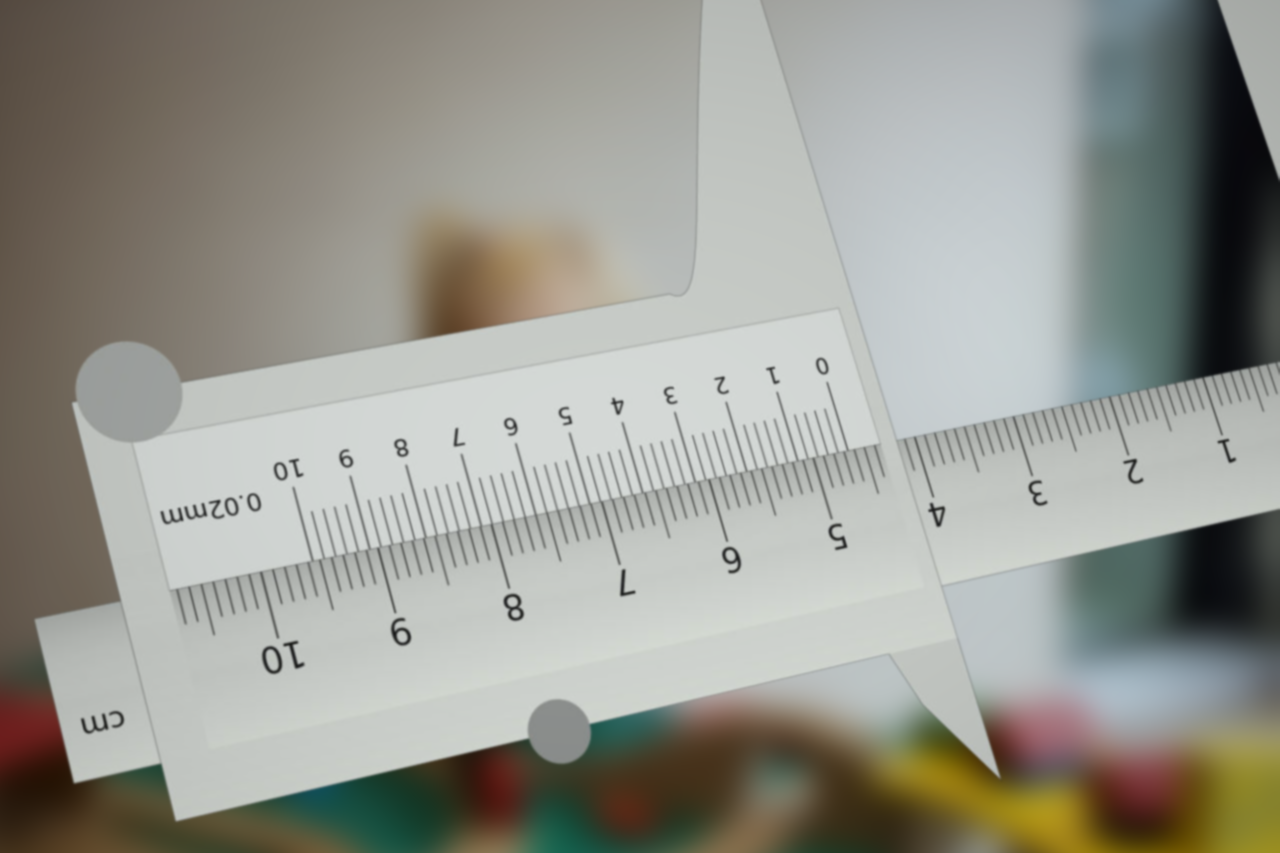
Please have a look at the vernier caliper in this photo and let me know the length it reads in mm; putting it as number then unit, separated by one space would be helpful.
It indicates 46.6 mm
